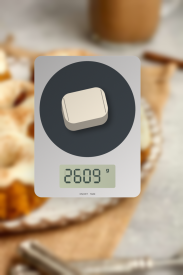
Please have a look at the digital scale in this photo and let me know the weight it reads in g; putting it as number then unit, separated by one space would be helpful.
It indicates 2609 g
